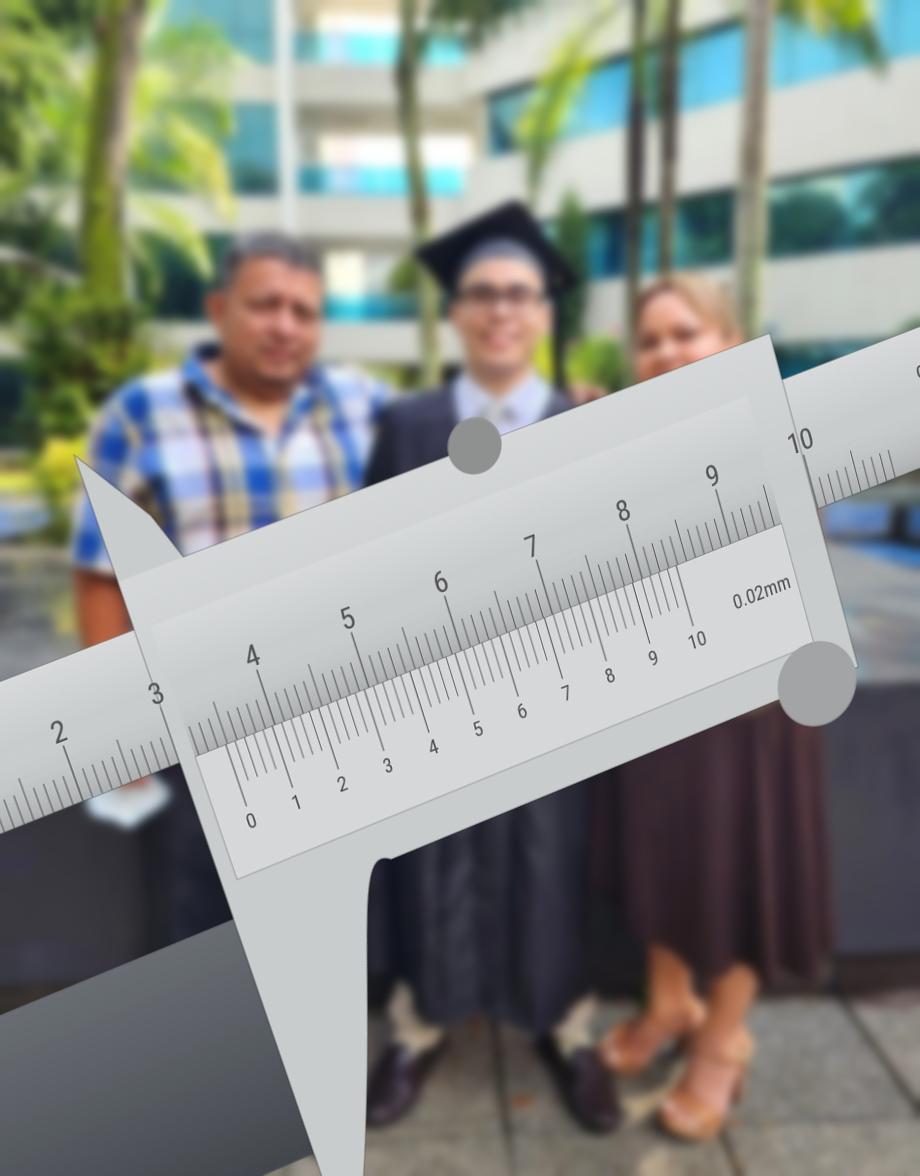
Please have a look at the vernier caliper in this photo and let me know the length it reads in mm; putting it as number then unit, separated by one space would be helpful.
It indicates 34.8 mm
